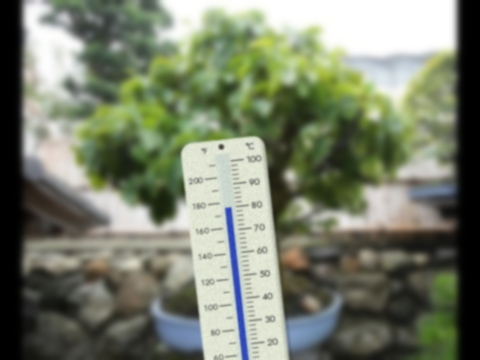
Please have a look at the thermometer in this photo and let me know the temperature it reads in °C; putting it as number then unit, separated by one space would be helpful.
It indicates 80 °C
